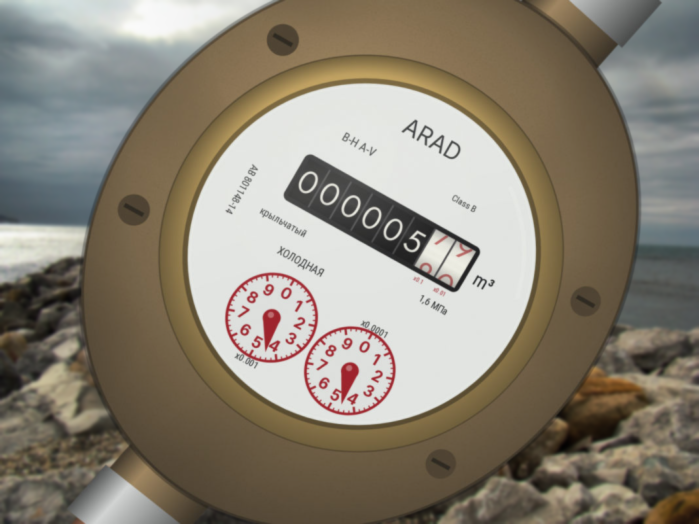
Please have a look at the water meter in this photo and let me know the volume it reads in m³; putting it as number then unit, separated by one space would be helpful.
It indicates 5.7944 m³
